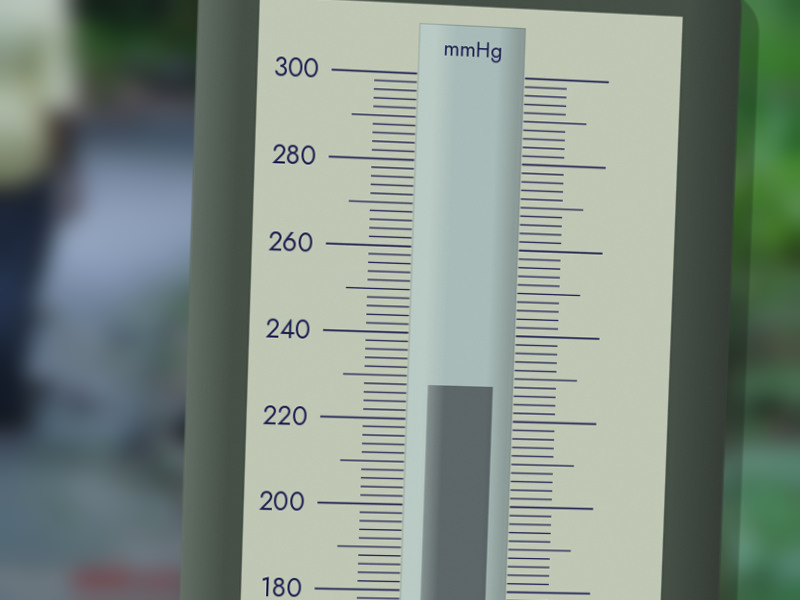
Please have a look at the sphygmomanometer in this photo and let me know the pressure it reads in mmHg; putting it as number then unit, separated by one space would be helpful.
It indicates 228 mmHg
